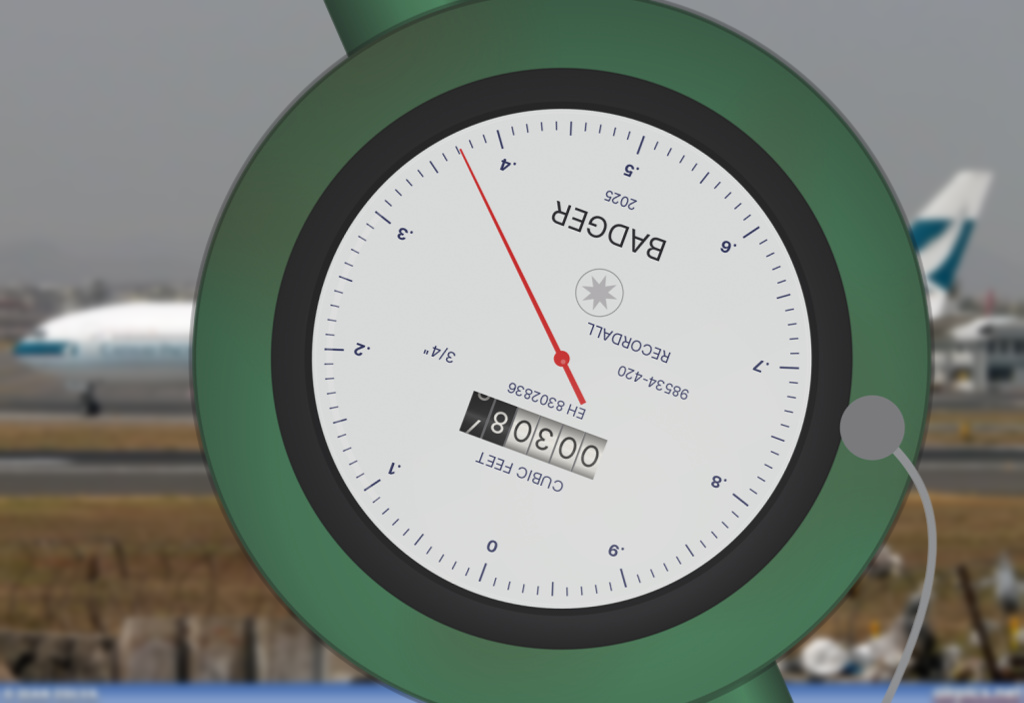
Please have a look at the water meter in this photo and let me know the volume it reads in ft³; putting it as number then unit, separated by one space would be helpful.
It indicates 3087.37 ft³
